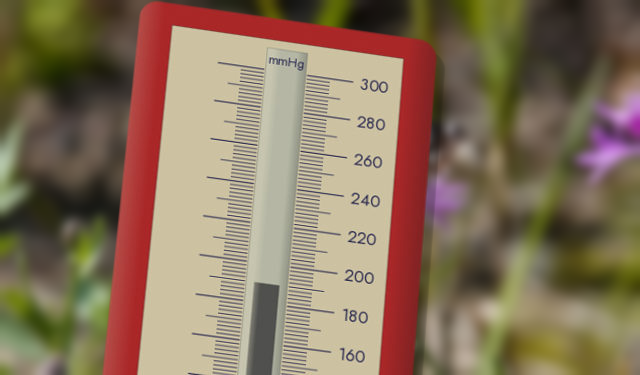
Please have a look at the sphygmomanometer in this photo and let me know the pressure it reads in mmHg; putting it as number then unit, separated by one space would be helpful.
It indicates 190 mmHg
